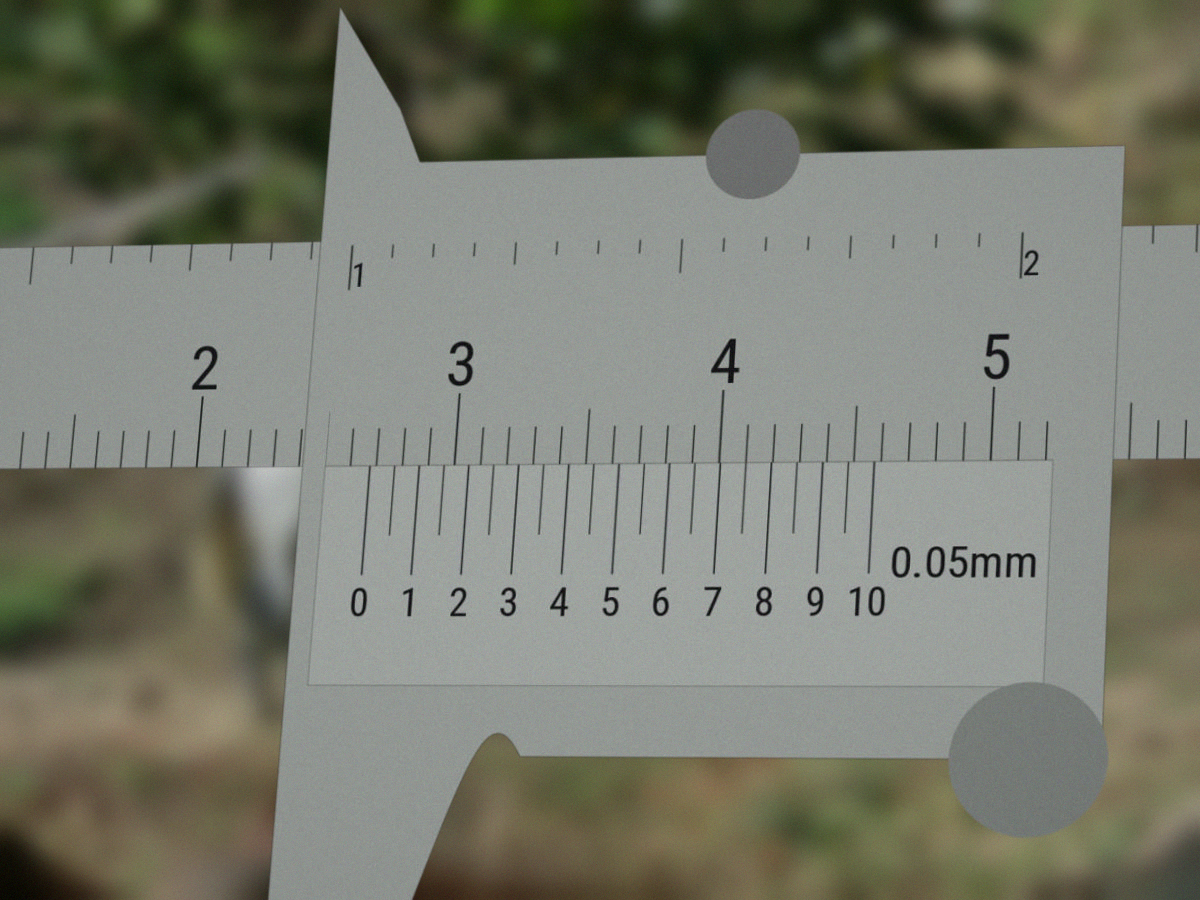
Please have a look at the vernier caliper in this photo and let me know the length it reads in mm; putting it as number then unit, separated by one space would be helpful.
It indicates 26.75 mm
